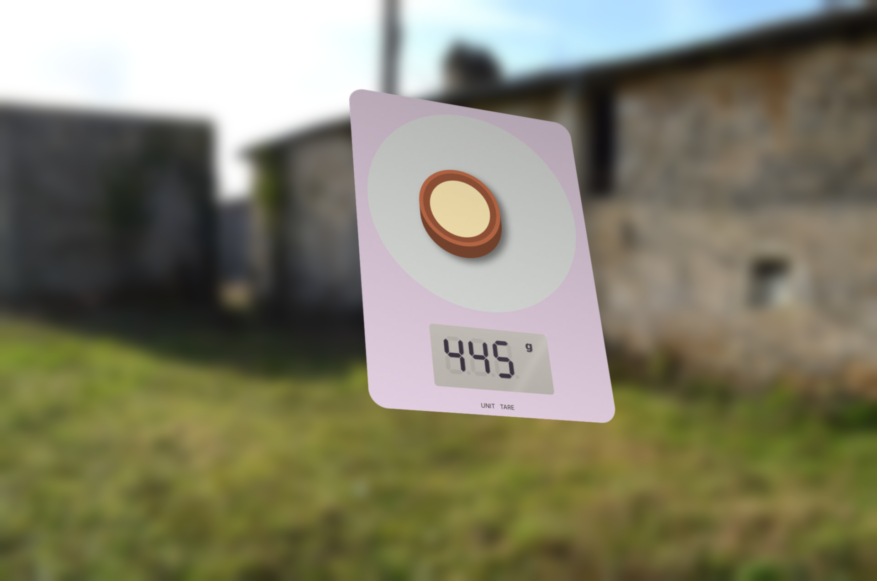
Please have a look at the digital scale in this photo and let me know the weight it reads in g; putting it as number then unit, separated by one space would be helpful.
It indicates 445 g
